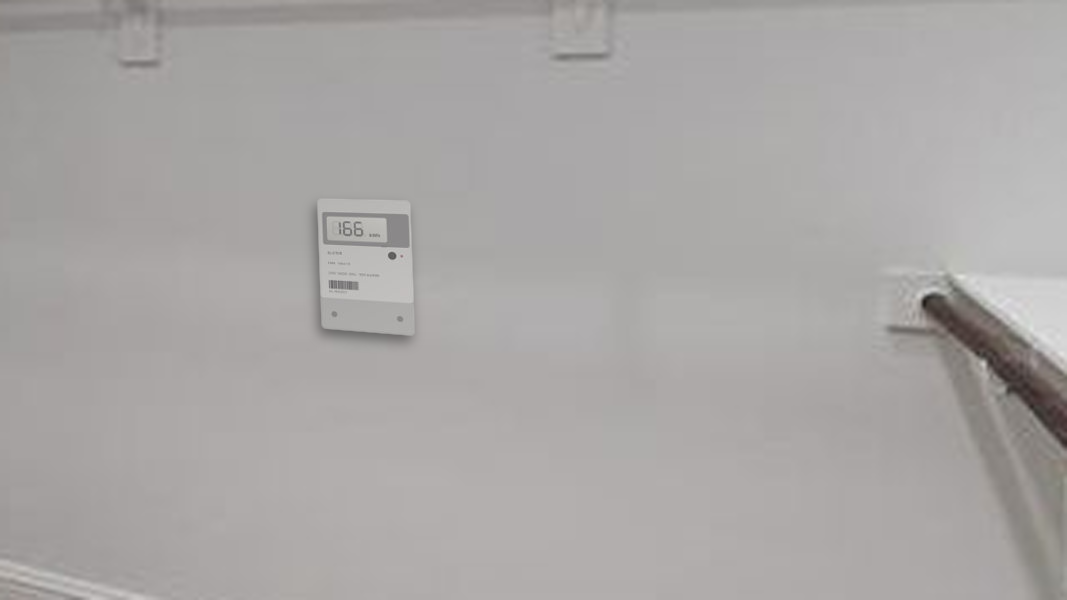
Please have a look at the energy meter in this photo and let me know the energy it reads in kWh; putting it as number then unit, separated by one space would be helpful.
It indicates 166 kWh
